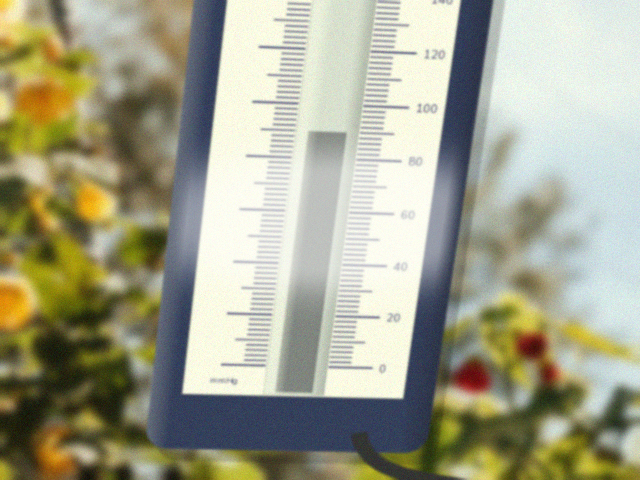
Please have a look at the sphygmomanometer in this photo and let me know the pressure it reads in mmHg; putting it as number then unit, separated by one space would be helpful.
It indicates 90 mmHg
